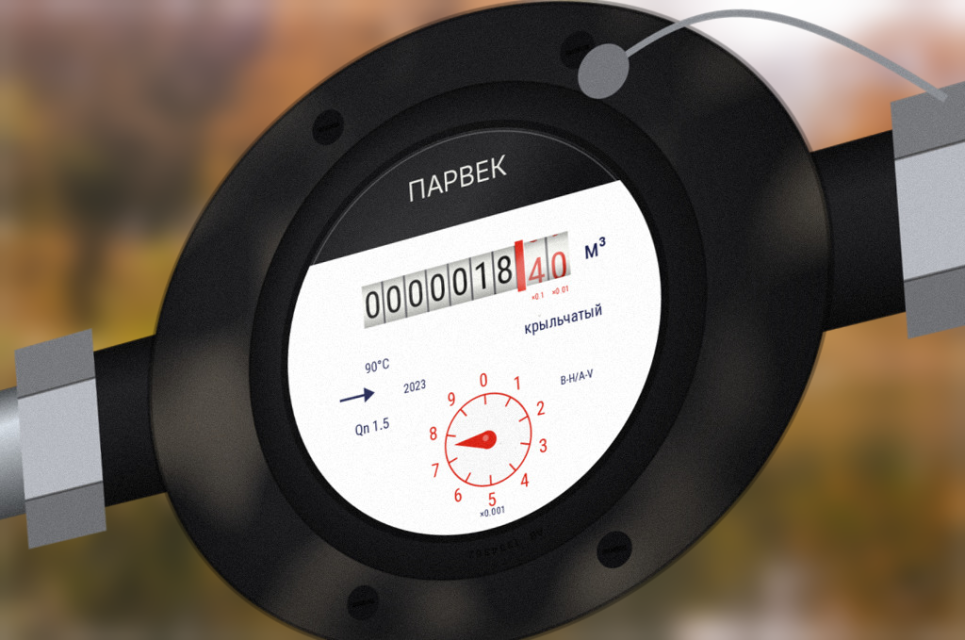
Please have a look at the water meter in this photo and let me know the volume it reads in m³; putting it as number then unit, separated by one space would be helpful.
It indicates 18.397 m³
